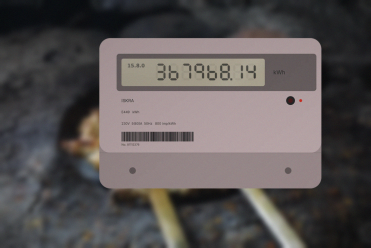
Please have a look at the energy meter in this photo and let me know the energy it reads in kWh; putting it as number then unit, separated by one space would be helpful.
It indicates 367968.14 kWh
